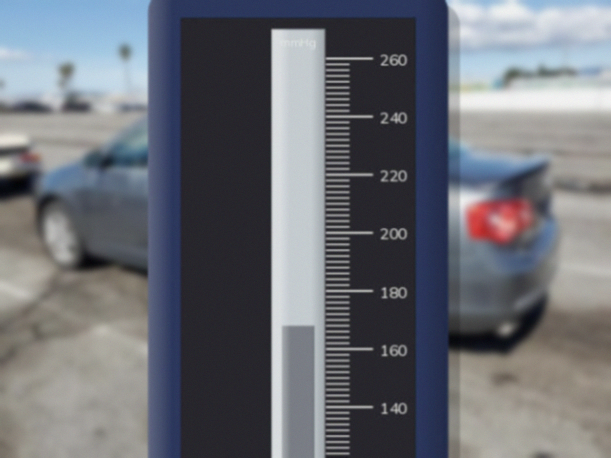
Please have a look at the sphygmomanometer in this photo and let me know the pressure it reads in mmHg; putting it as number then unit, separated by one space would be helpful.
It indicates 168 mmHg
